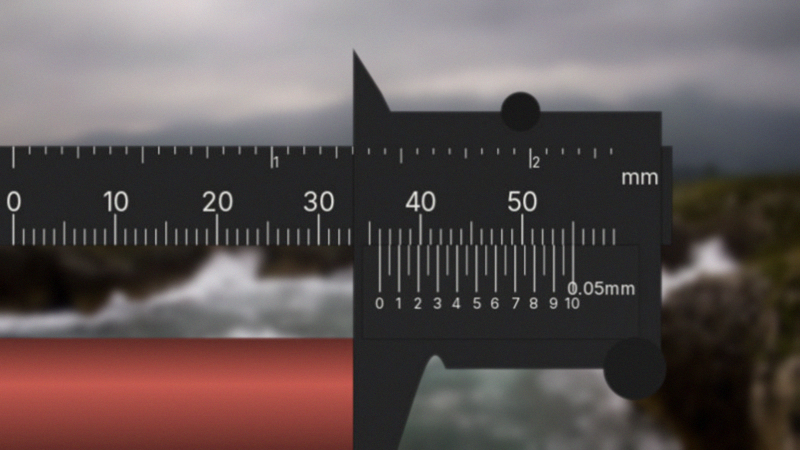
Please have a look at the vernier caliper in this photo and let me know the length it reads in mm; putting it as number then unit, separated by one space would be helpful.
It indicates 36.0 mm
